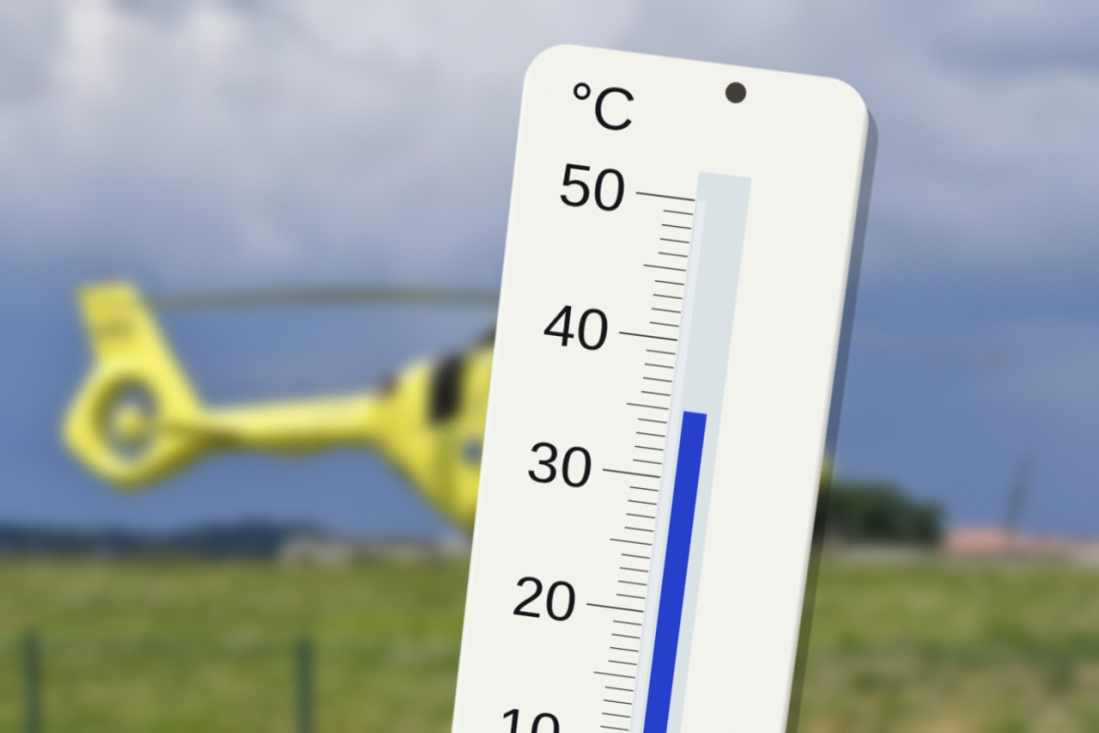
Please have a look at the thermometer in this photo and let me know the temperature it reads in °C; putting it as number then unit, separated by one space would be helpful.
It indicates 35 °C
